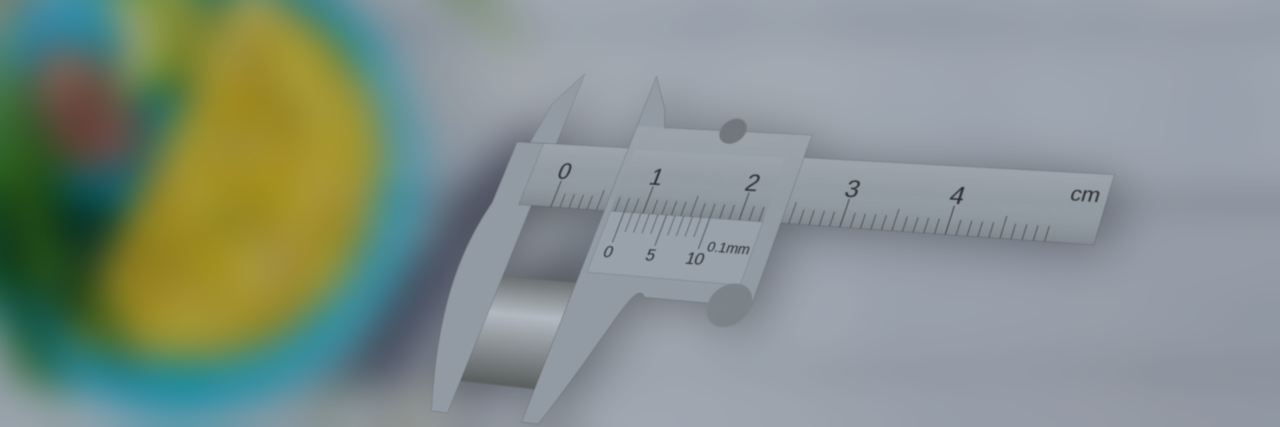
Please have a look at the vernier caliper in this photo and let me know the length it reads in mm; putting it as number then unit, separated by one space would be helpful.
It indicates 8.0 mm
